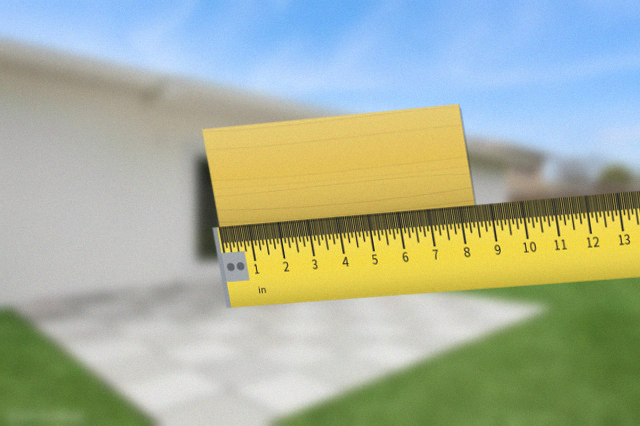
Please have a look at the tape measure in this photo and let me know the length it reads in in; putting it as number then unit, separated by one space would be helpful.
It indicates 8.5 in
